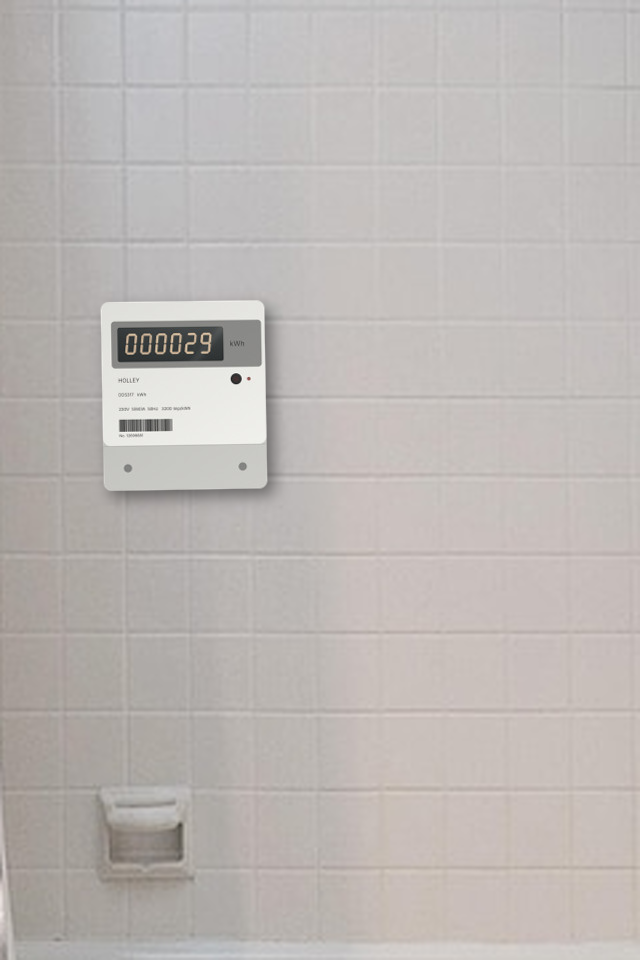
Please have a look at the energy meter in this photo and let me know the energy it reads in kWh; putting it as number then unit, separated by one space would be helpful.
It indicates 29 kWh
